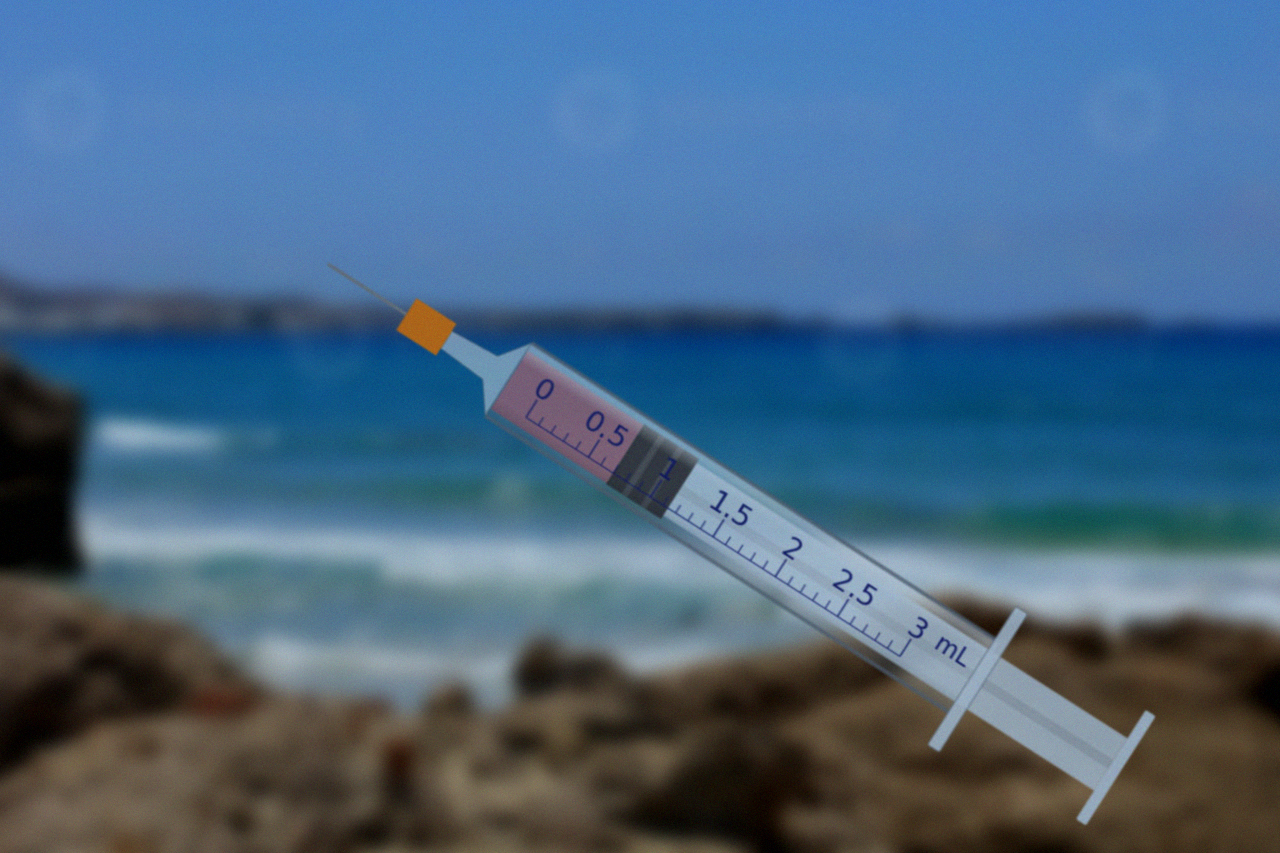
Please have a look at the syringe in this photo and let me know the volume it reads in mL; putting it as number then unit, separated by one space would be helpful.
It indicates 0.7 mL
